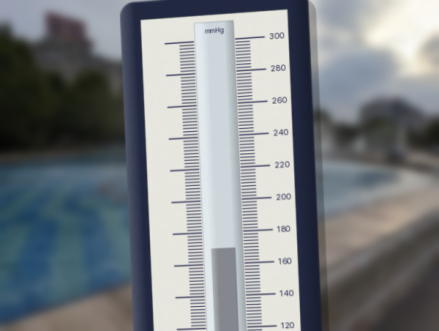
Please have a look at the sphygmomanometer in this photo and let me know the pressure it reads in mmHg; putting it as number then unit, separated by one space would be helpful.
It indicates 170 mmHg
